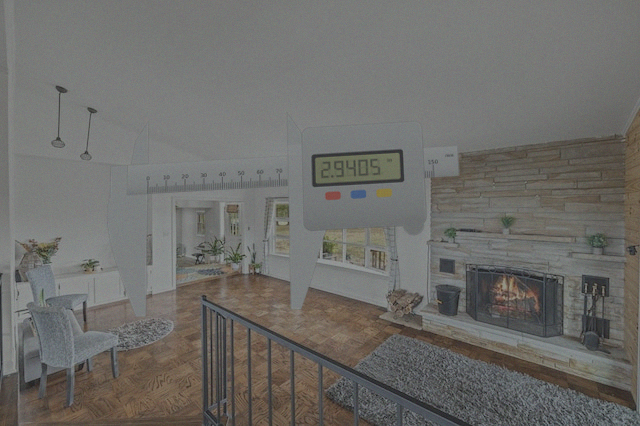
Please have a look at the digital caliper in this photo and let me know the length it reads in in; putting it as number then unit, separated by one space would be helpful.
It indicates 2.9405 in
